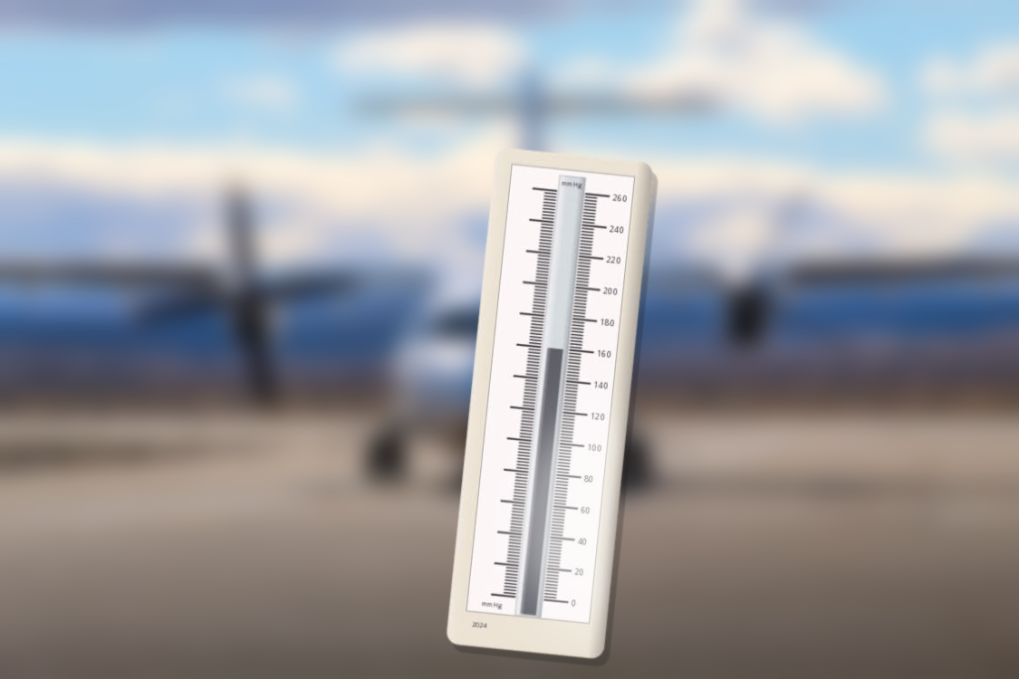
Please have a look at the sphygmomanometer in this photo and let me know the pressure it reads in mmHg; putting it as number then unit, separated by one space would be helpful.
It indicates 160 mmHg
